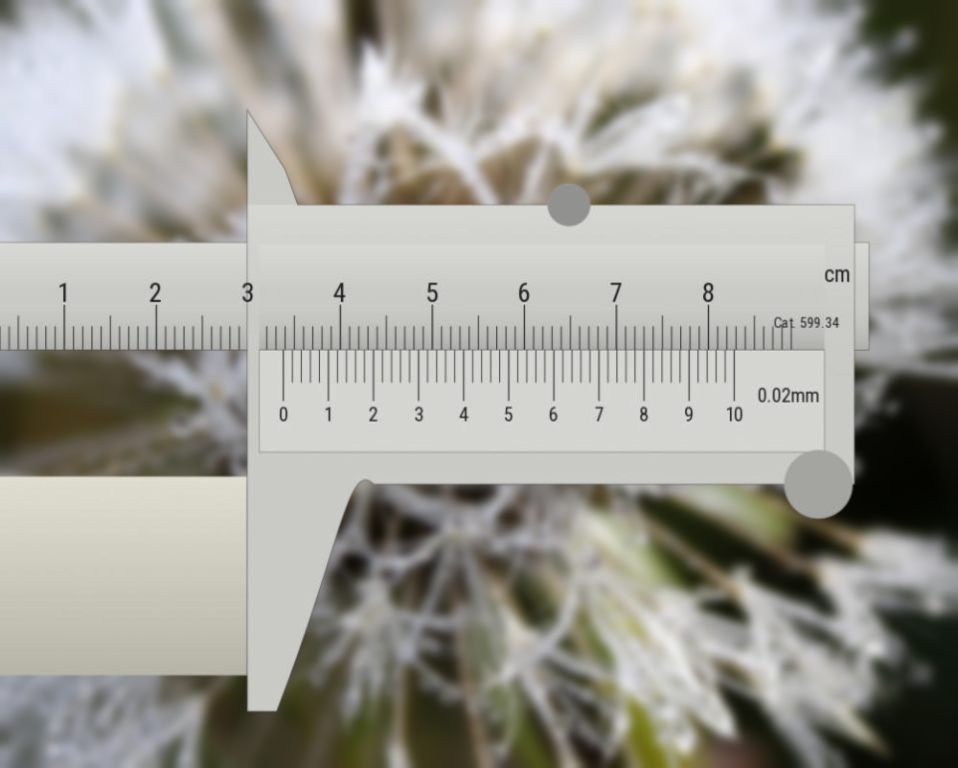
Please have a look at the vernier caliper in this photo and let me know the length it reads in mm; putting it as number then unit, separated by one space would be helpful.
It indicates 33.8 mm
